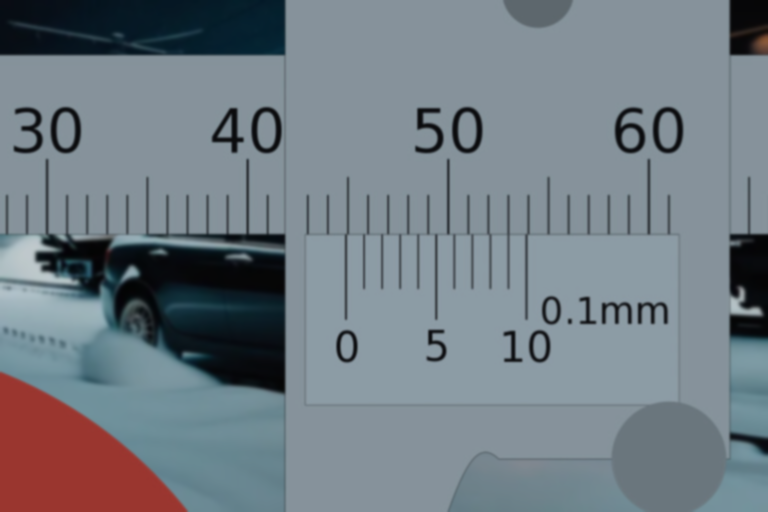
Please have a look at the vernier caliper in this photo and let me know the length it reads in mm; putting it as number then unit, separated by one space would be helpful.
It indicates 44.9 mm
